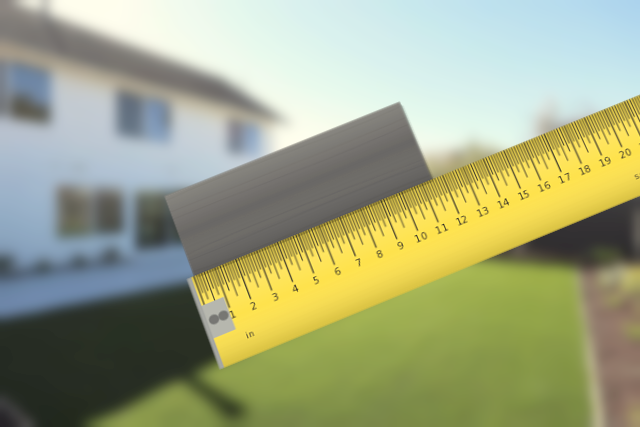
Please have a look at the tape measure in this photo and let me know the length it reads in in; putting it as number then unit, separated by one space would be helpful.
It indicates 11.5 in
